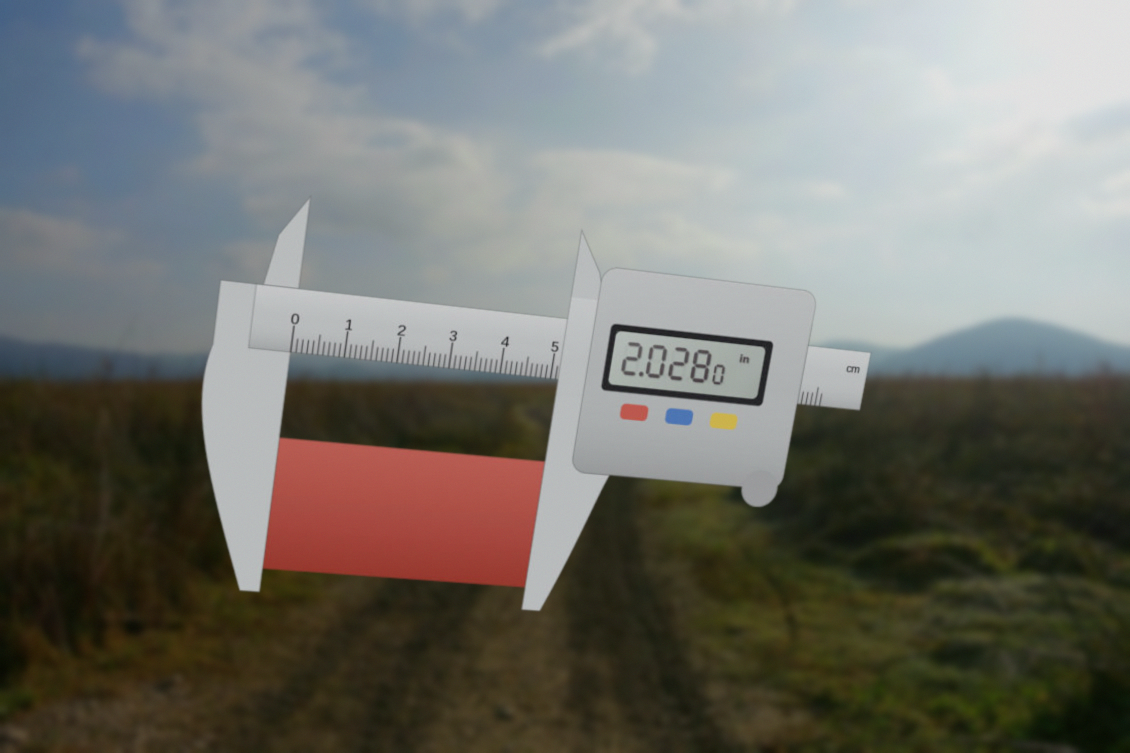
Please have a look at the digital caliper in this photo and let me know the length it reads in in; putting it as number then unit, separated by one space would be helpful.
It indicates 2.0280 in
